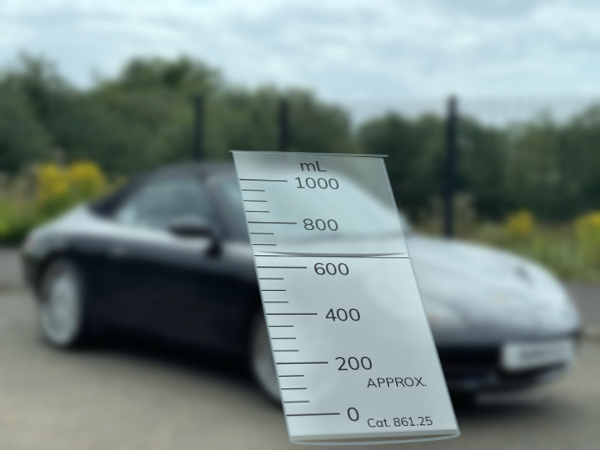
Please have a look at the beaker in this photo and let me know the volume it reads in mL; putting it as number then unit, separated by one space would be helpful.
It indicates 650 mL
